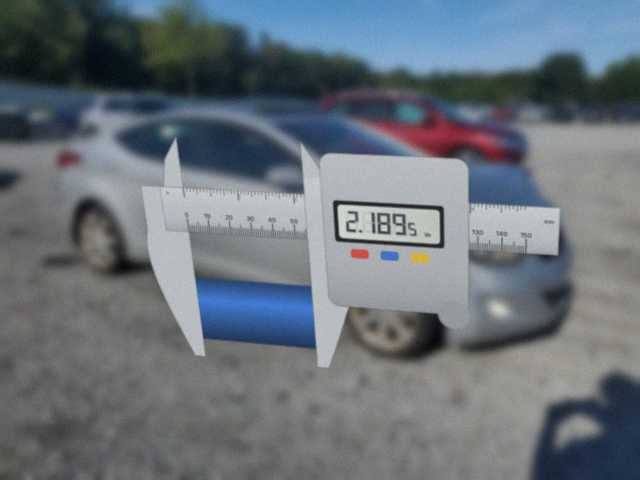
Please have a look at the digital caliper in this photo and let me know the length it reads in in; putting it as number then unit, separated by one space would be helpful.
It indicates 2.1895 in
